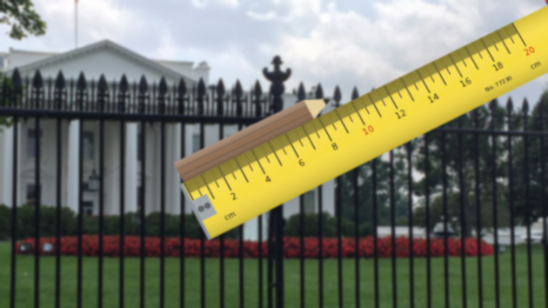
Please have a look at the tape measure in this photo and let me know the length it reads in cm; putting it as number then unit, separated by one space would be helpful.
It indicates 9 cm
